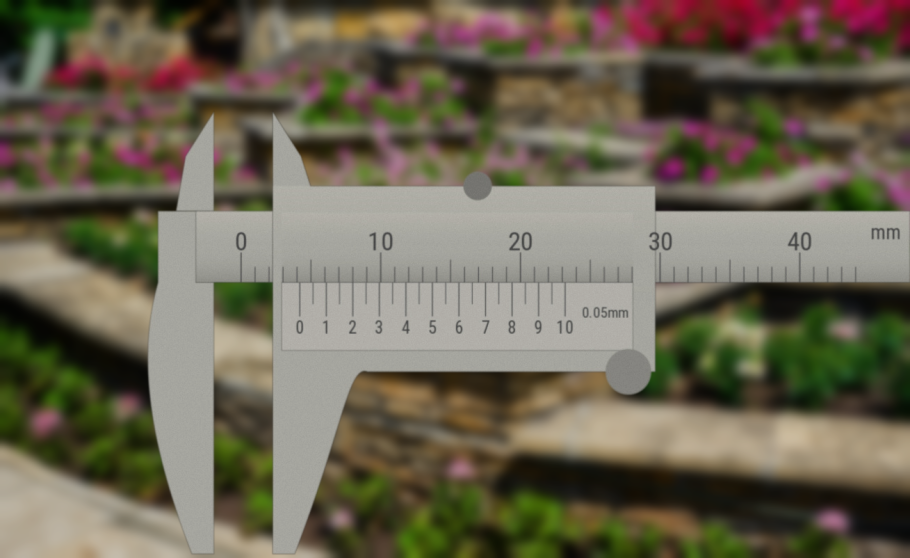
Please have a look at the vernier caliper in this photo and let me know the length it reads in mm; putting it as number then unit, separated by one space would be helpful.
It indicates 4.2 mm
